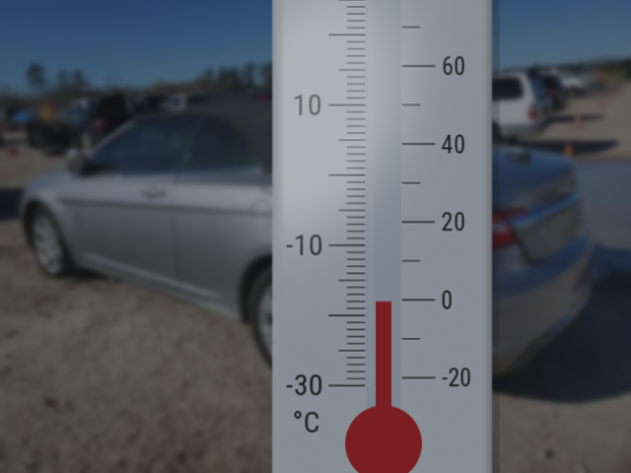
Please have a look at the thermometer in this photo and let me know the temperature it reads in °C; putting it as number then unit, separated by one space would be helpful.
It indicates -18 °C
